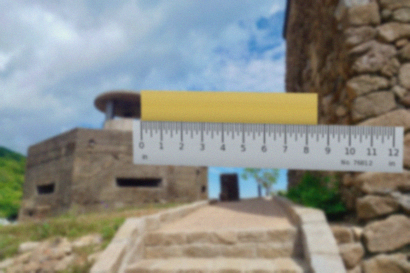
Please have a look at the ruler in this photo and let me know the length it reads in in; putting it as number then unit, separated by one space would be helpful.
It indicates 8.5 in
